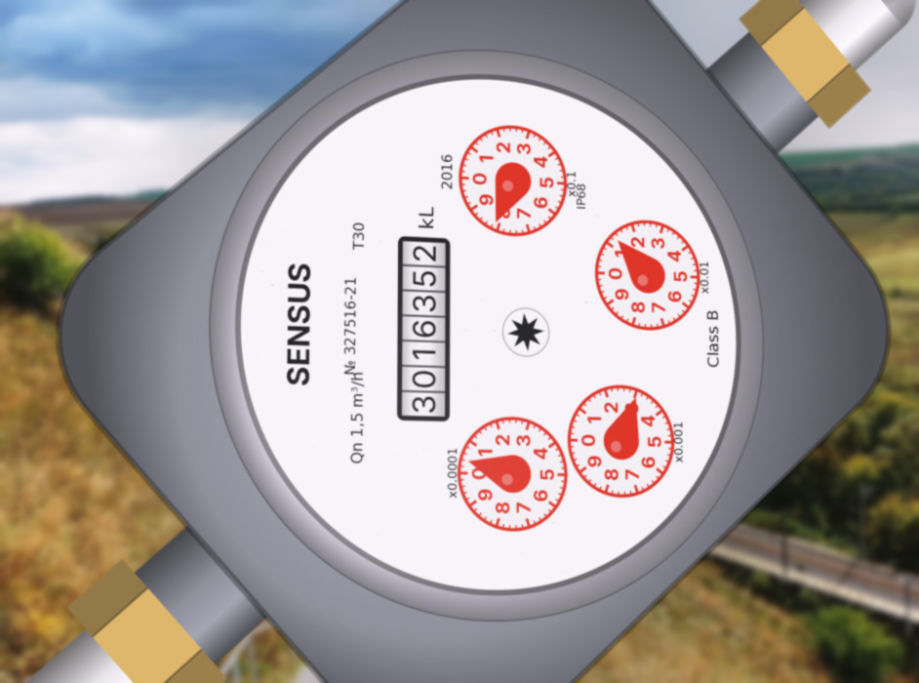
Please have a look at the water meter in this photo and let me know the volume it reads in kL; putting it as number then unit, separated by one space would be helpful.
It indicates 3016352.8130 kL
